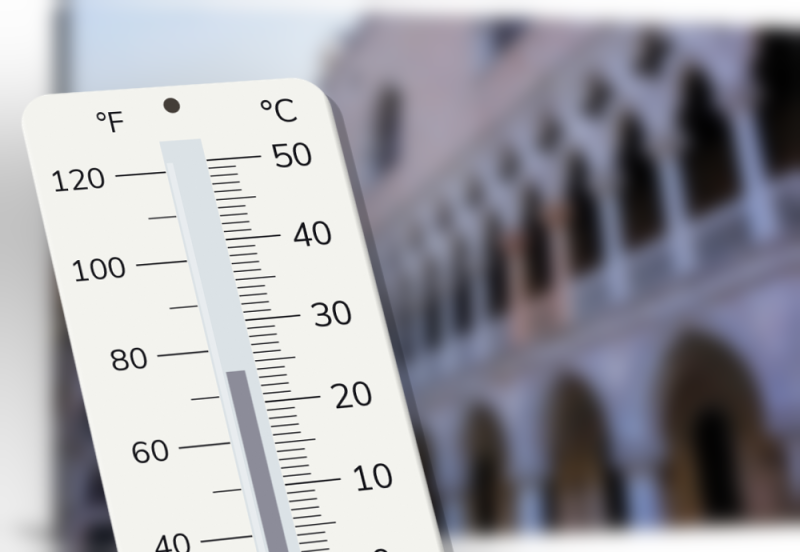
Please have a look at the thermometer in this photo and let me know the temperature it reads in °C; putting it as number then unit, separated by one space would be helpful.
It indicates 24 °C
